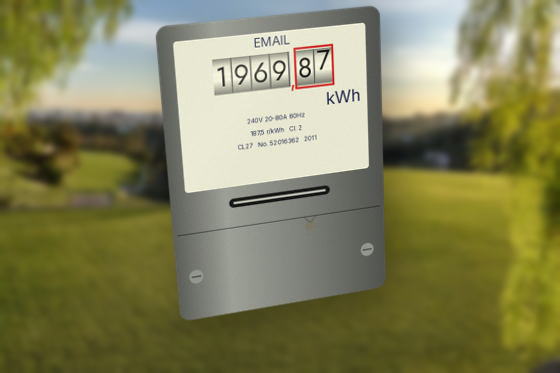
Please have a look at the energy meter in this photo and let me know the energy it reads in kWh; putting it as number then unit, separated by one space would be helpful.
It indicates 1969.87 kWh
